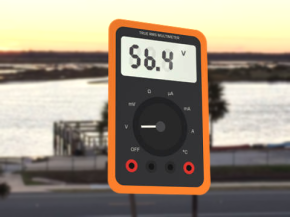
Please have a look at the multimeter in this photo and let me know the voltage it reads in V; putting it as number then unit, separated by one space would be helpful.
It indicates 56.4 V
